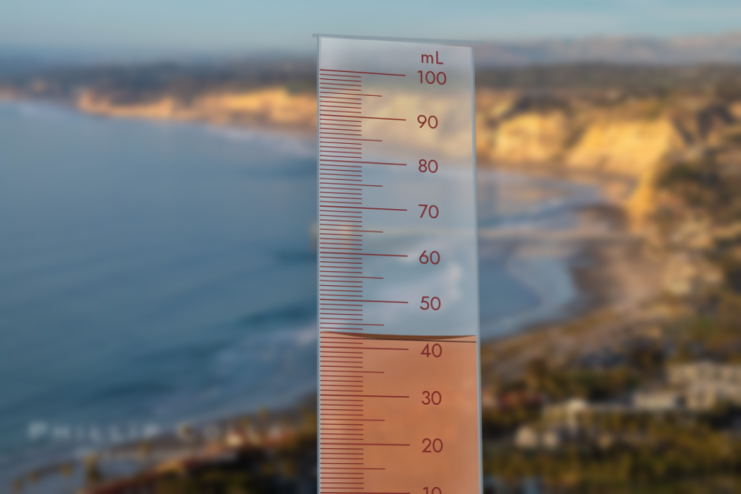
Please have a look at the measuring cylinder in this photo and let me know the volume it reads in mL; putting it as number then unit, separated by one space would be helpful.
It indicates 42 mL
